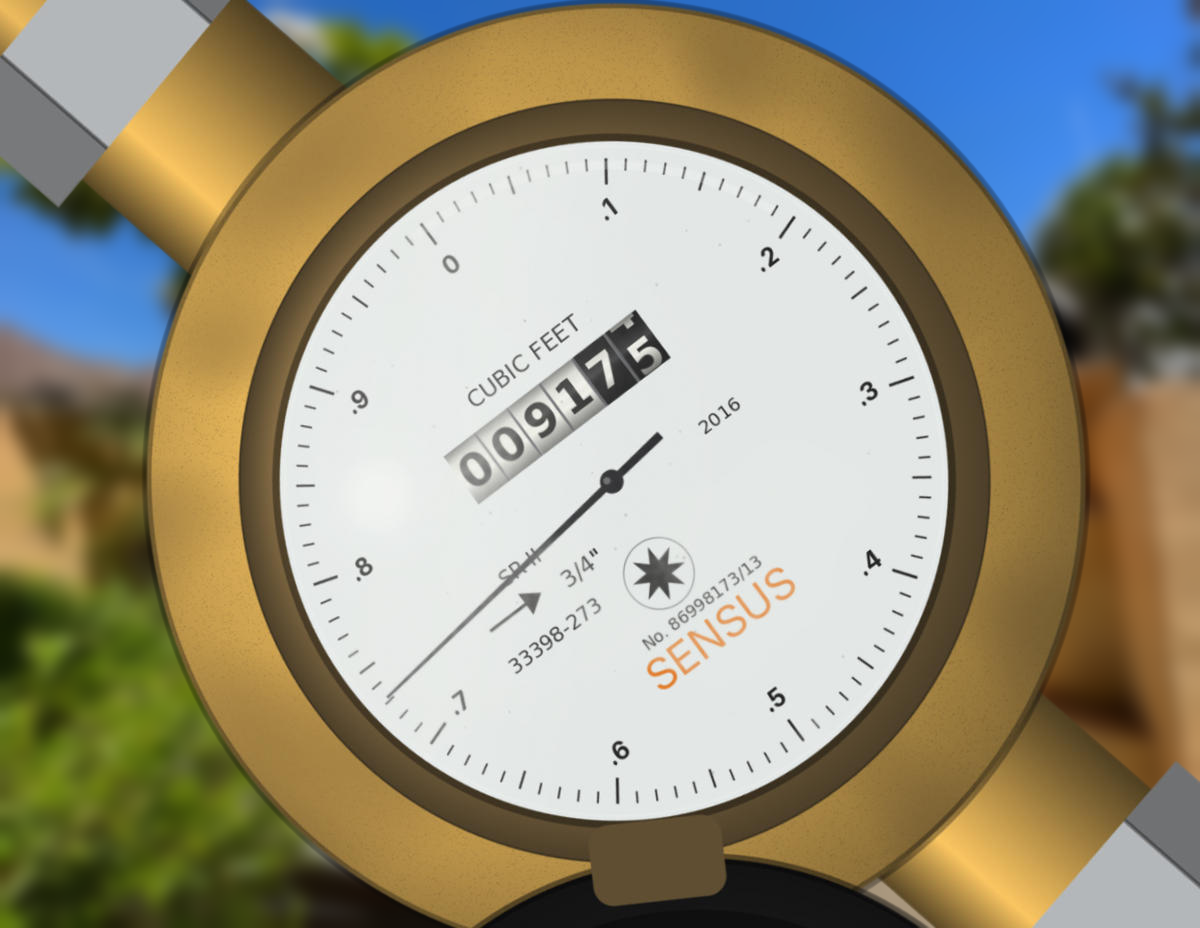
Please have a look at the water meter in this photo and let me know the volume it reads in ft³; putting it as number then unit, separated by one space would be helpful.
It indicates 9174.73 ft³
